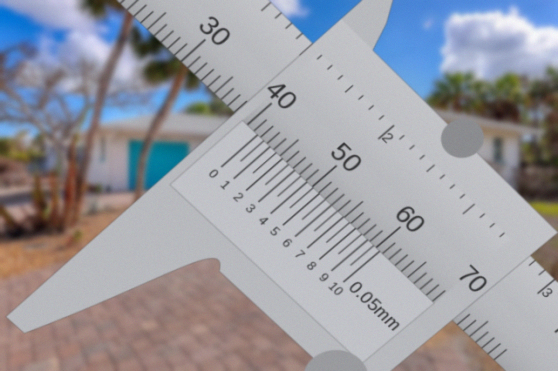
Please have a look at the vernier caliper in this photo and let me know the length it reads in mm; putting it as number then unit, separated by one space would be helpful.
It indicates 41.6 mm
